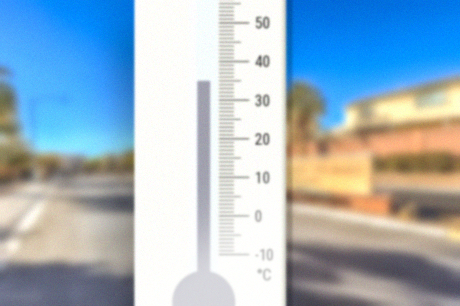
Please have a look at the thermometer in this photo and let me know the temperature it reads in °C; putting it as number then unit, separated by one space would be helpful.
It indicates 35 °C
